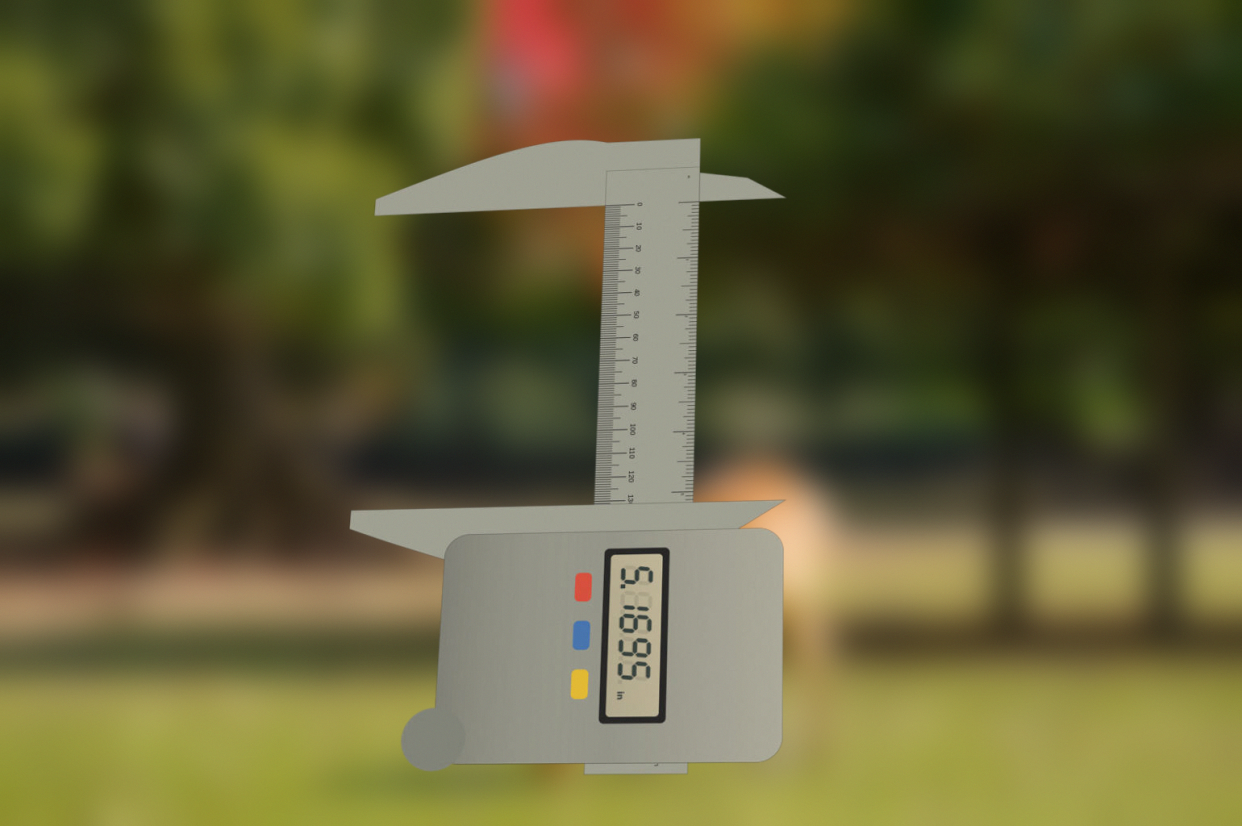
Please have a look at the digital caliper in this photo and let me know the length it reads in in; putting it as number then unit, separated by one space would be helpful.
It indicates 5.1695 in
